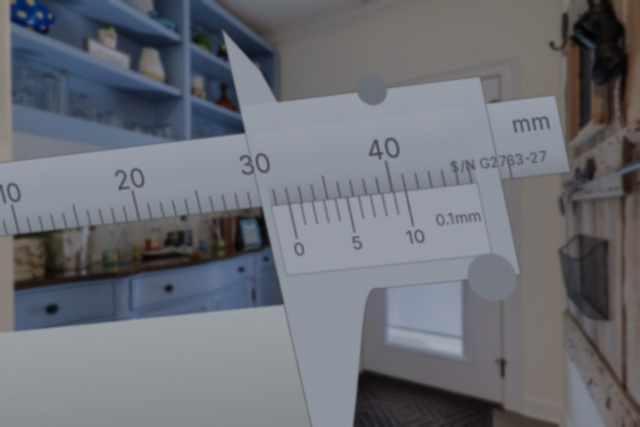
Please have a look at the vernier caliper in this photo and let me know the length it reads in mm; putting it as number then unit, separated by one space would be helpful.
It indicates 32.0 mm
